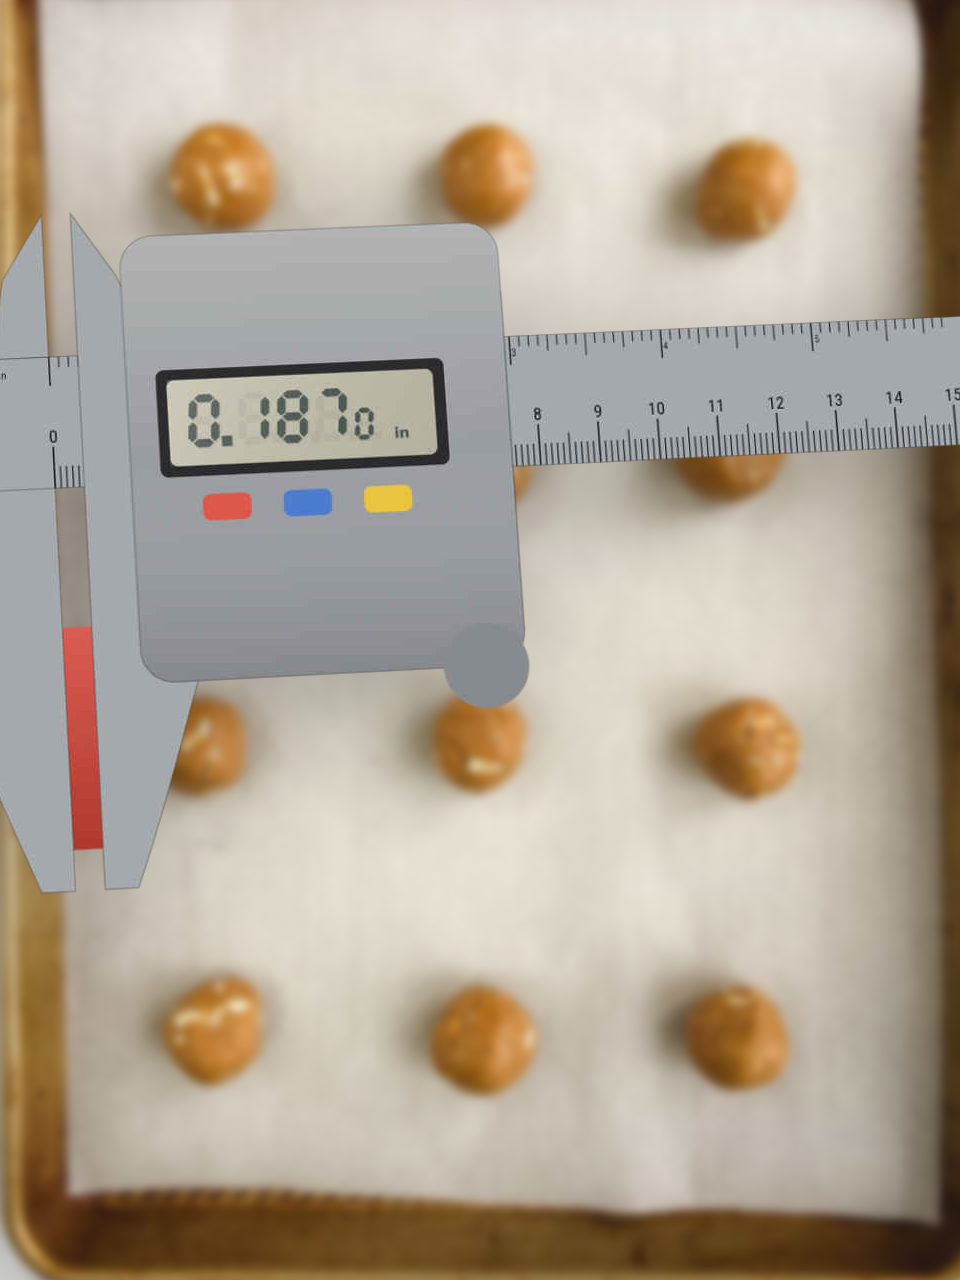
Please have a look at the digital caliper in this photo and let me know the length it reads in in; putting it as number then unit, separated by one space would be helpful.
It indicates 0.1870 in
